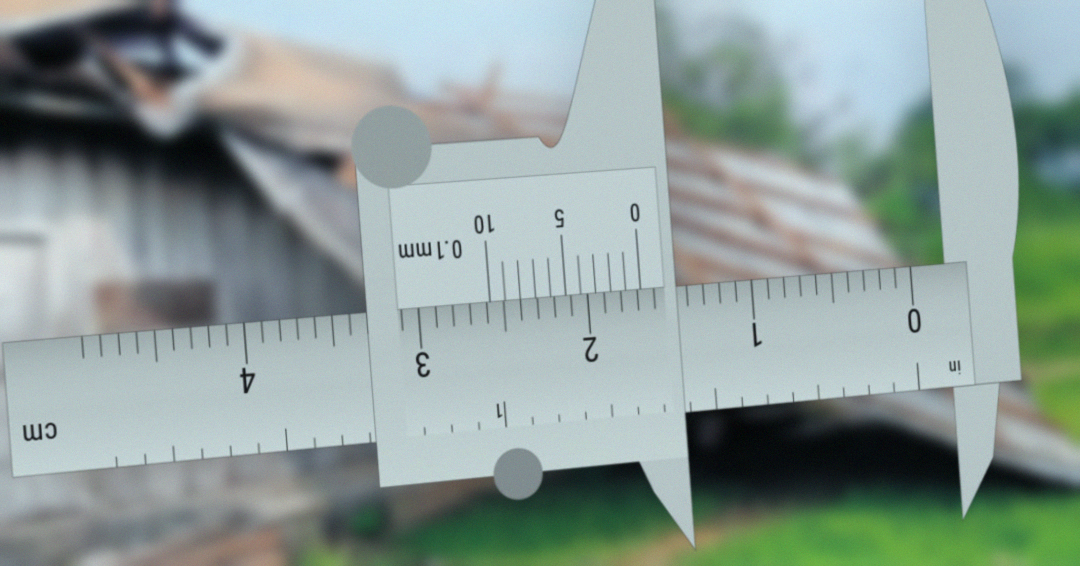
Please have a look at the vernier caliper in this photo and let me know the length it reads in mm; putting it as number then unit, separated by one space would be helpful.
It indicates 16.8 mm
